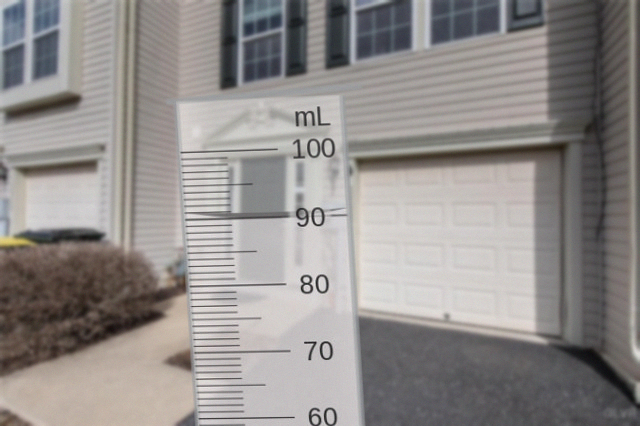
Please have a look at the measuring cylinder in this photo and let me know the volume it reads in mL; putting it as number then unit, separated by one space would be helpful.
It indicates 90 mL
